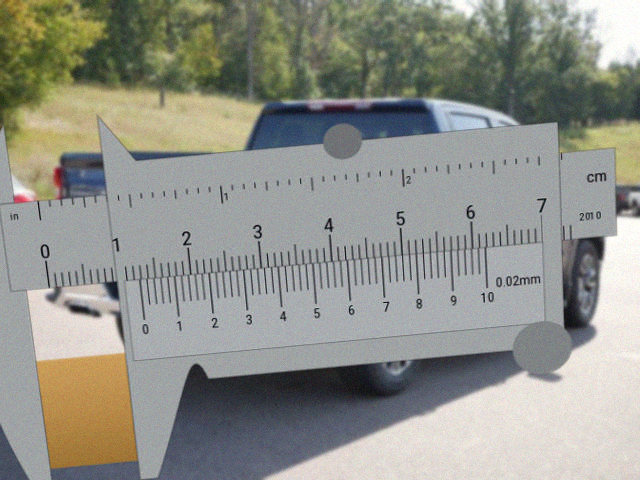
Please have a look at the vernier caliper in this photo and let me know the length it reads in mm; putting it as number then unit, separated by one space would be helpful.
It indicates 12.8 mm
